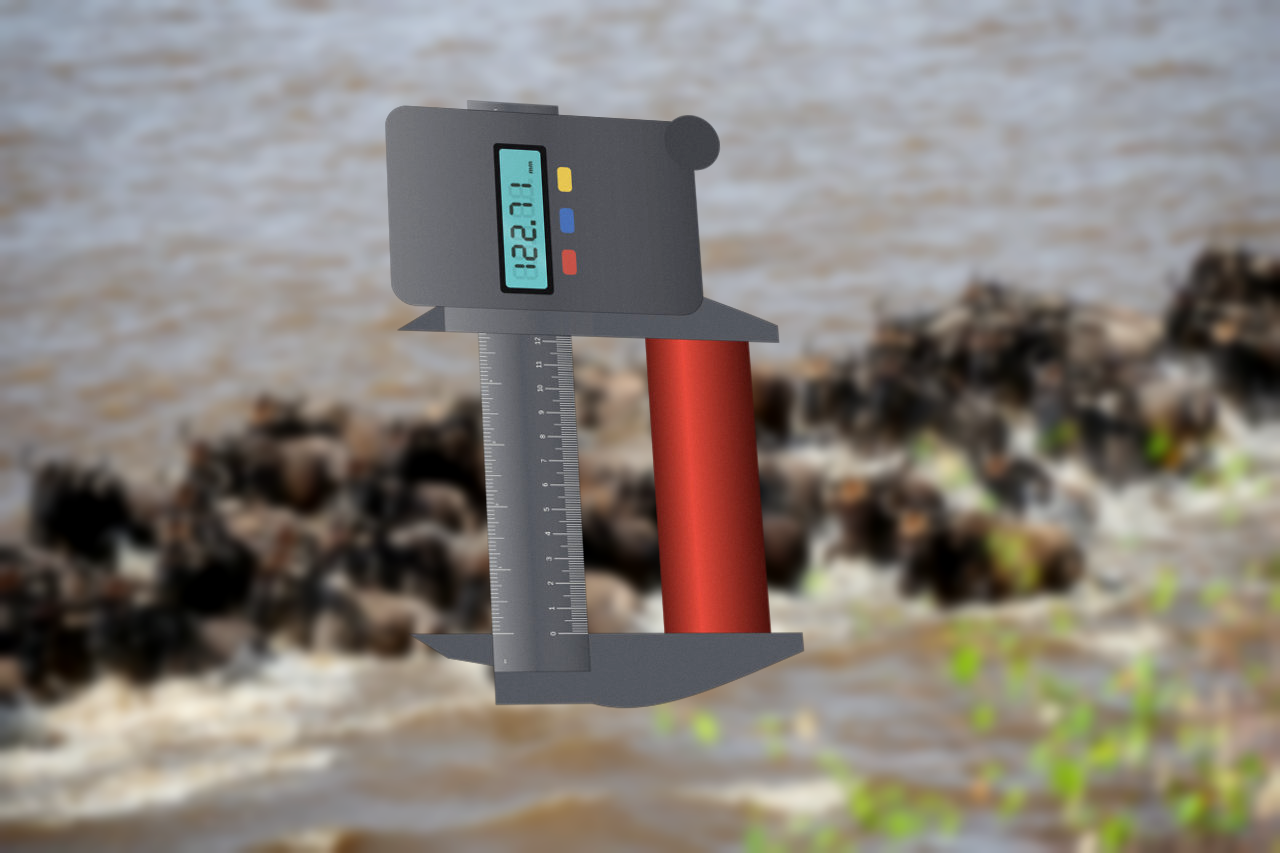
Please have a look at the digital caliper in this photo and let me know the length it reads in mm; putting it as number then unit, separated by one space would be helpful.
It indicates 122.71 mm
